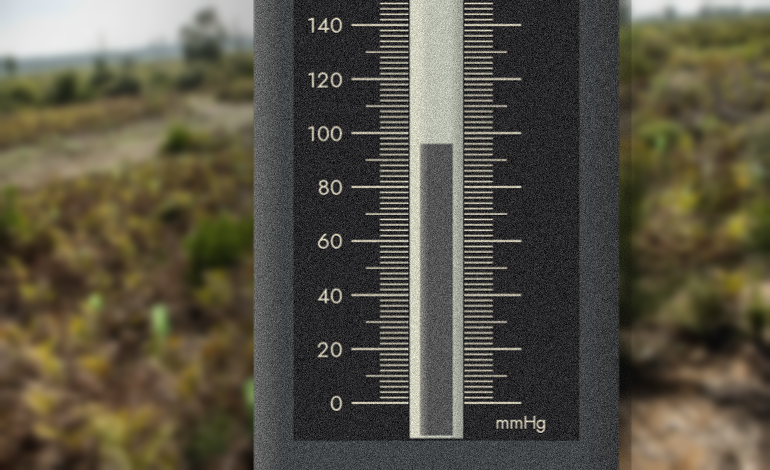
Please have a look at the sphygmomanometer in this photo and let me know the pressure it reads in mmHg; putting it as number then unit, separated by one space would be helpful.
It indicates 96 mmHg
